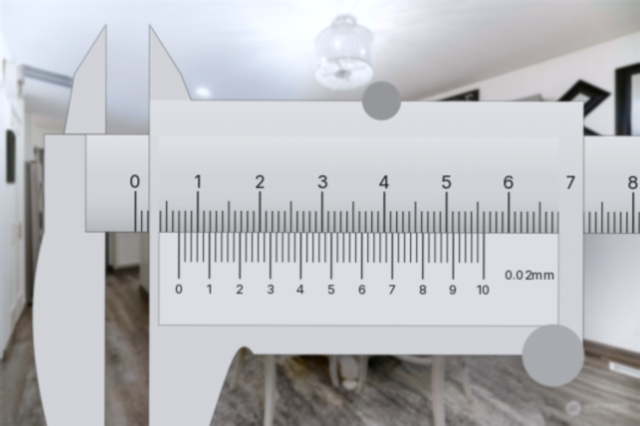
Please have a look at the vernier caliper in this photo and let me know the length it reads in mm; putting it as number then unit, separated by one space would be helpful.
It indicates 7.0 mm
